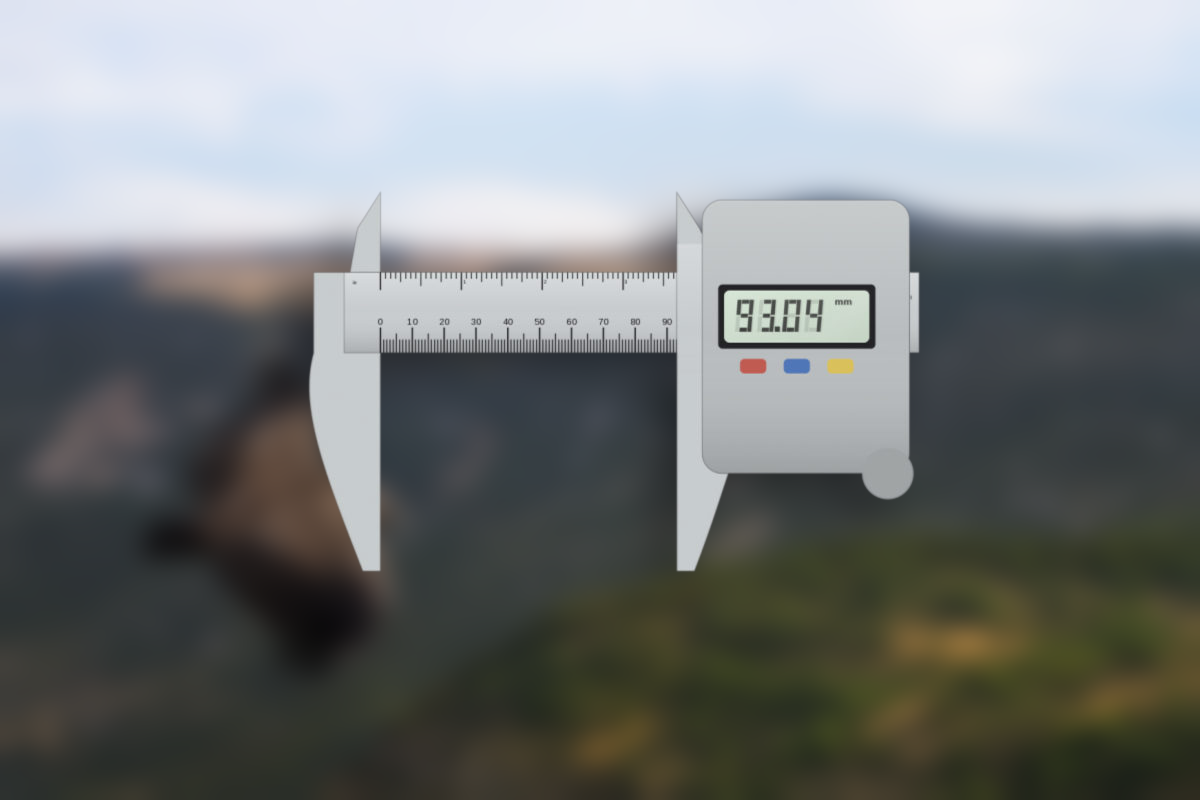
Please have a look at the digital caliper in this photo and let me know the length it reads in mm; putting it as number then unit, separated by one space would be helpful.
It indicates 93.04 mm
